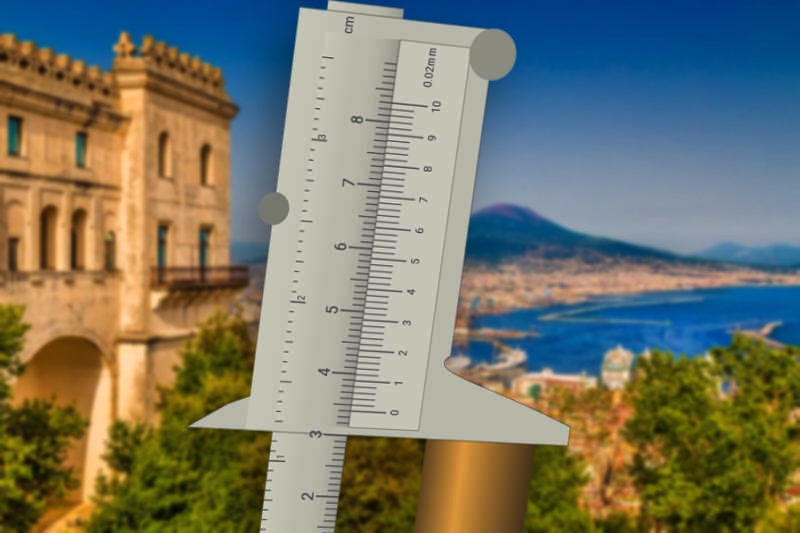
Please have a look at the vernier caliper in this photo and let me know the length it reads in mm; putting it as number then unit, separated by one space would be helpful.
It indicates 34.0 mm
